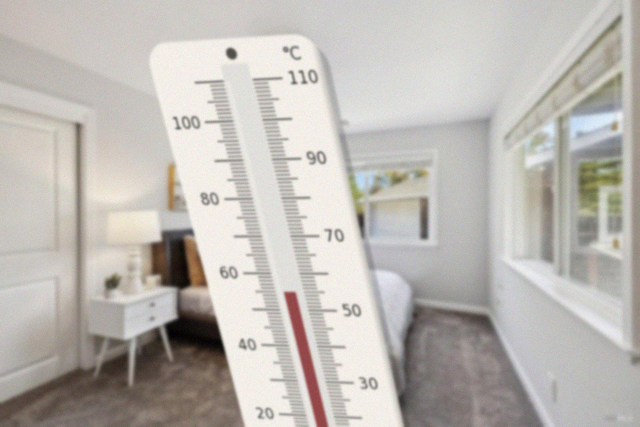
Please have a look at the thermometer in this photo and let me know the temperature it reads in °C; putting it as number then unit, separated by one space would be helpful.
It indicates 55 °C
